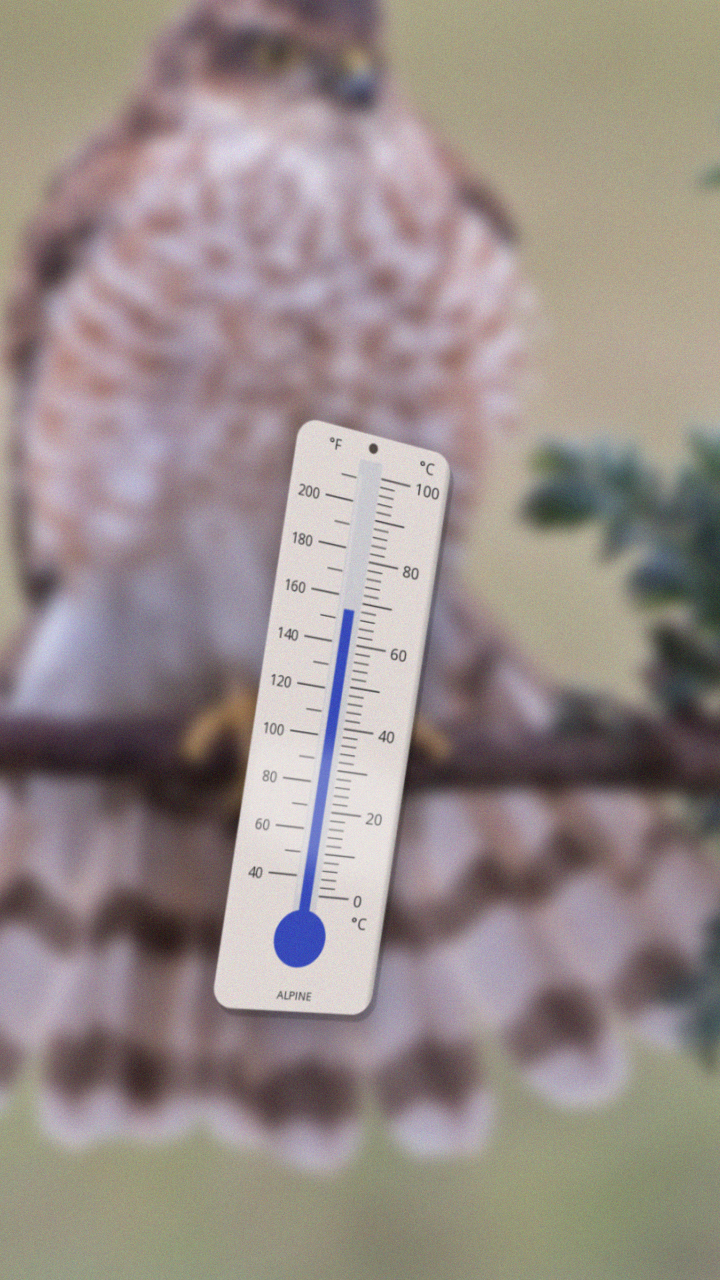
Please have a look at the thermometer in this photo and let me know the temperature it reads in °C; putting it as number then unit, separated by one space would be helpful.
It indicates 68 °C
